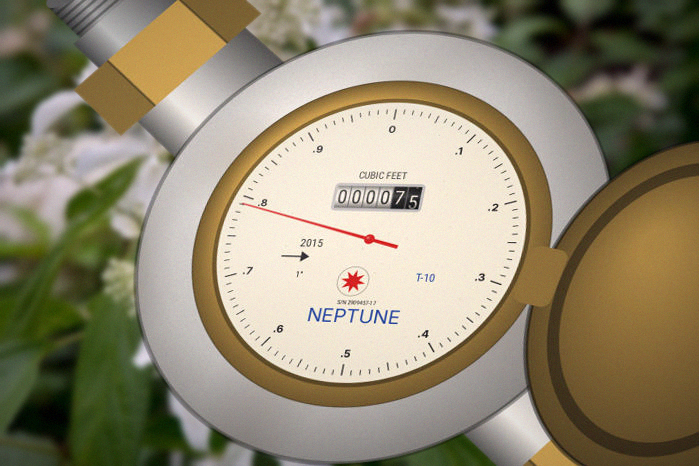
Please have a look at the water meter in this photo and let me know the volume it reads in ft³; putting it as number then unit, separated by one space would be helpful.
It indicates 74.79 ft³
